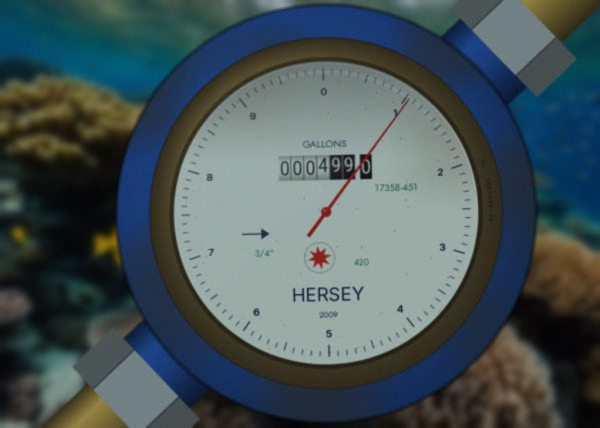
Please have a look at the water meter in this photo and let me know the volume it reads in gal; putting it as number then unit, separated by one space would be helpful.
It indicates 4991.0 gal
